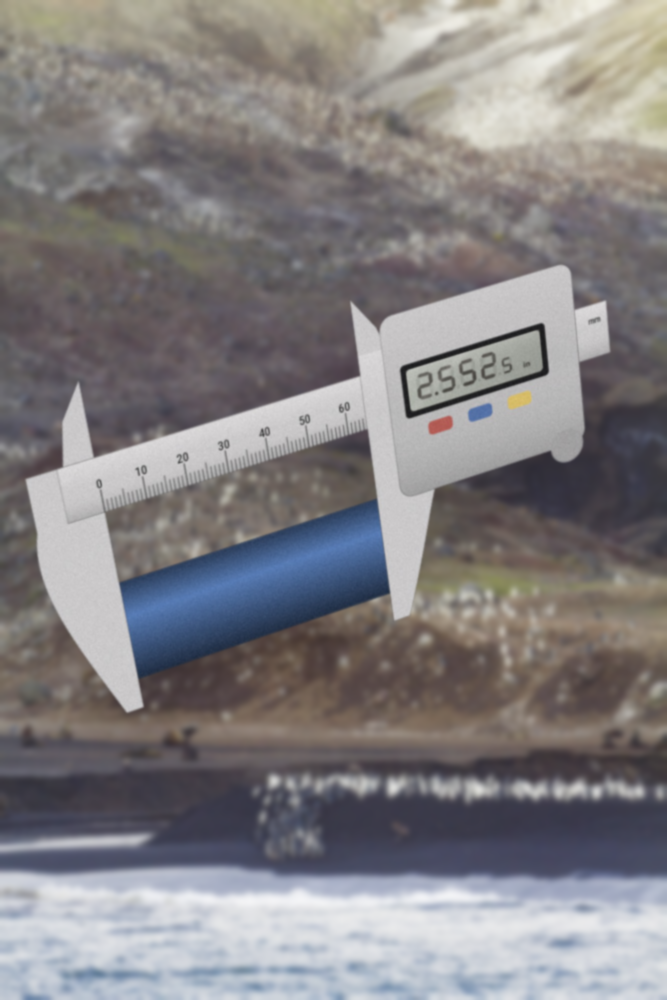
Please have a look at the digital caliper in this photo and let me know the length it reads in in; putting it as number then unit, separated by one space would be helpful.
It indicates 2.5525 in
